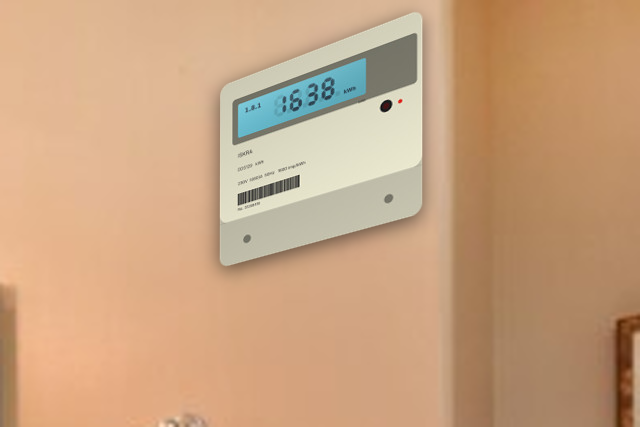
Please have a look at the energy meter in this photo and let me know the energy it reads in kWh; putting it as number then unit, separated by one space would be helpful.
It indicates 1638 kWh
